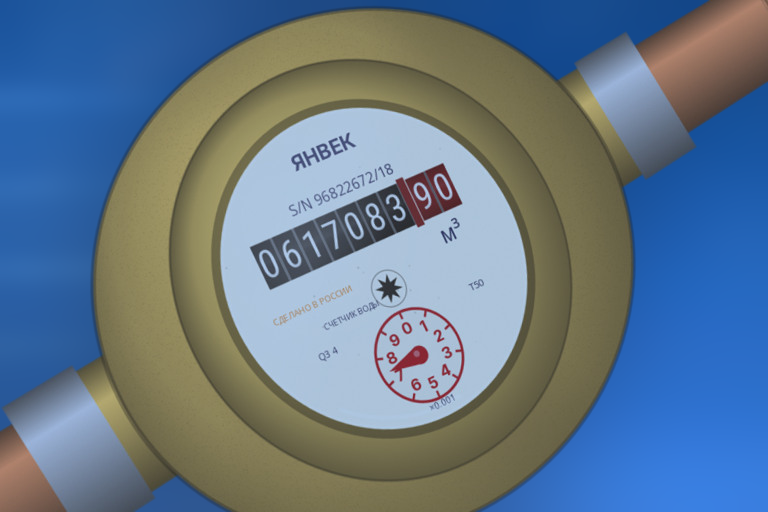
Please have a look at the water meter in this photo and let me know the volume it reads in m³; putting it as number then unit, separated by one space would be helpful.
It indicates 617083.907 m³
